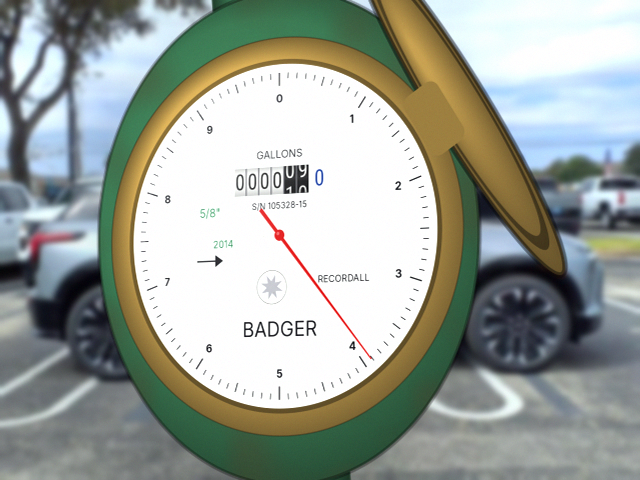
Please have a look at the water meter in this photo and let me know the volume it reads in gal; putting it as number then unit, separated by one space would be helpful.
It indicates 93.9 gal
